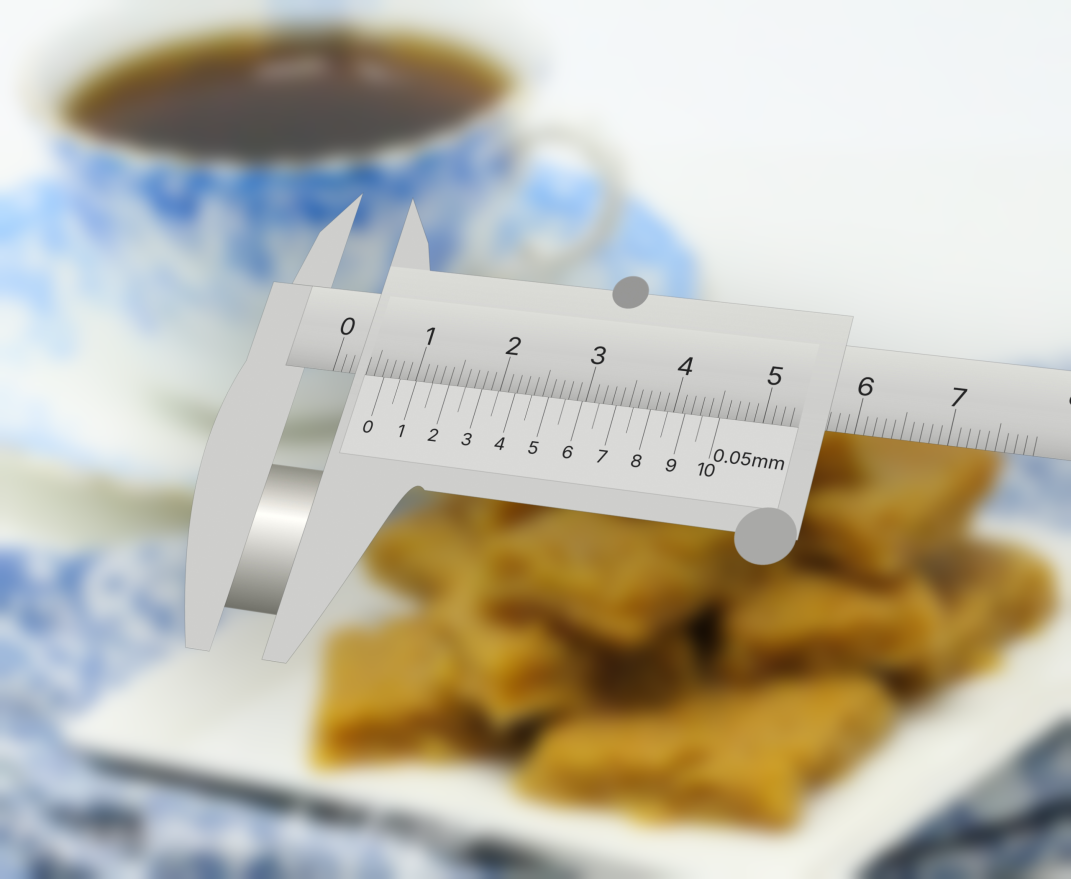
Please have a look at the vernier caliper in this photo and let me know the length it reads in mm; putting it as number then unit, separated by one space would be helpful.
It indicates 6.2 mm
